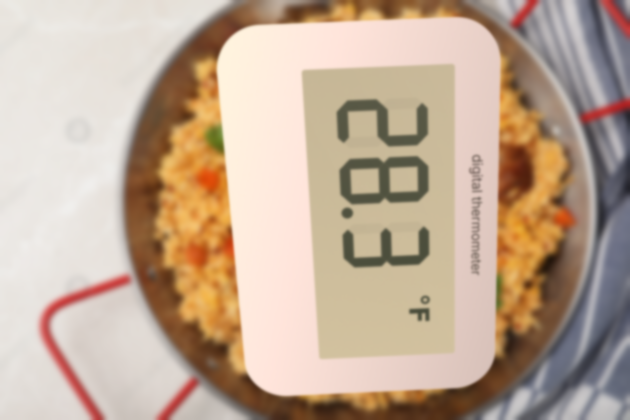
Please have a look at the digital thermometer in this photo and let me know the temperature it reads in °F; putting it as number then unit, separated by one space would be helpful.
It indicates 28.3 °F
